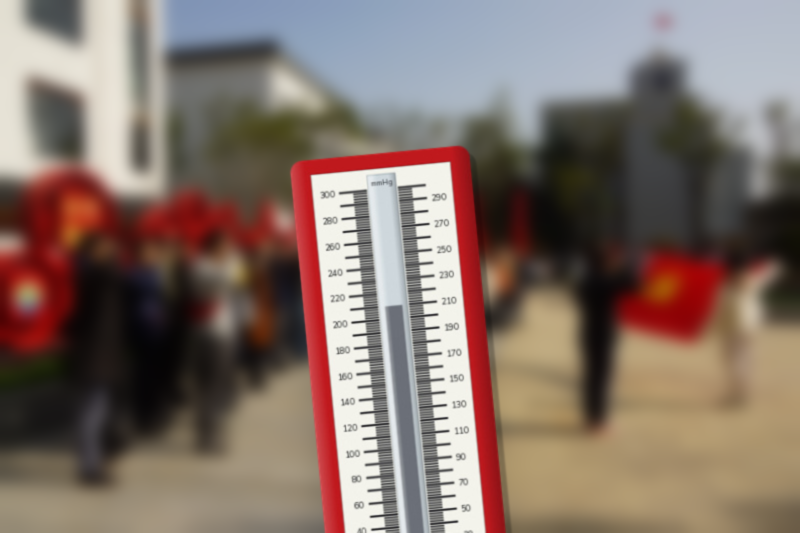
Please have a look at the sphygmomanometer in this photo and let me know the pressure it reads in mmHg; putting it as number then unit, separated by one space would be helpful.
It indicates 210 mmHg
